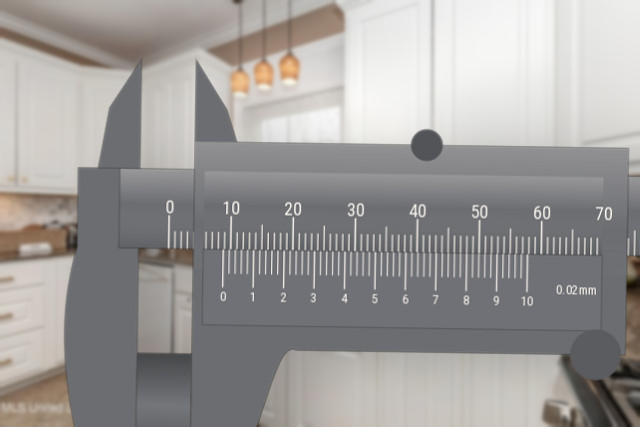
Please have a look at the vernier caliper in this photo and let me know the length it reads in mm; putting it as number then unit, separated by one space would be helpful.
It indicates 8.8 mm
